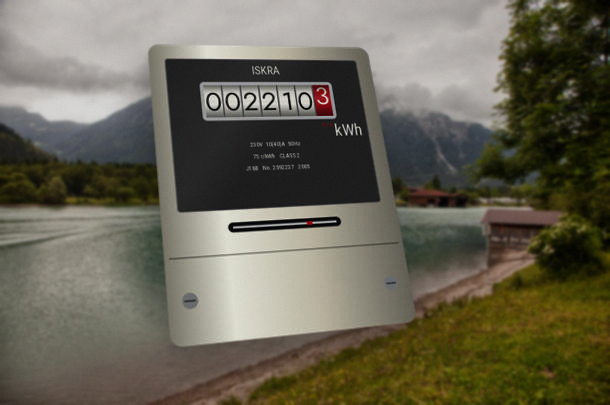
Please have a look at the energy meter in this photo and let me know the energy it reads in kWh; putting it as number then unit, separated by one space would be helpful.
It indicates 2210.3 kWh
